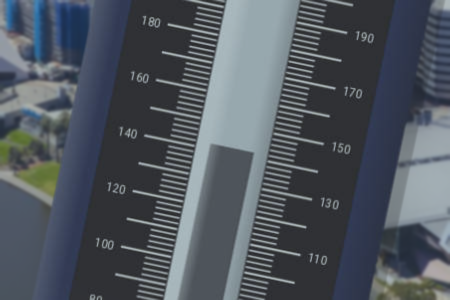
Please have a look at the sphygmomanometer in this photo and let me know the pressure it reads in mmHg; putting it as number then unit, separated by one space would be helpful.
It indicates 142 mmHg
